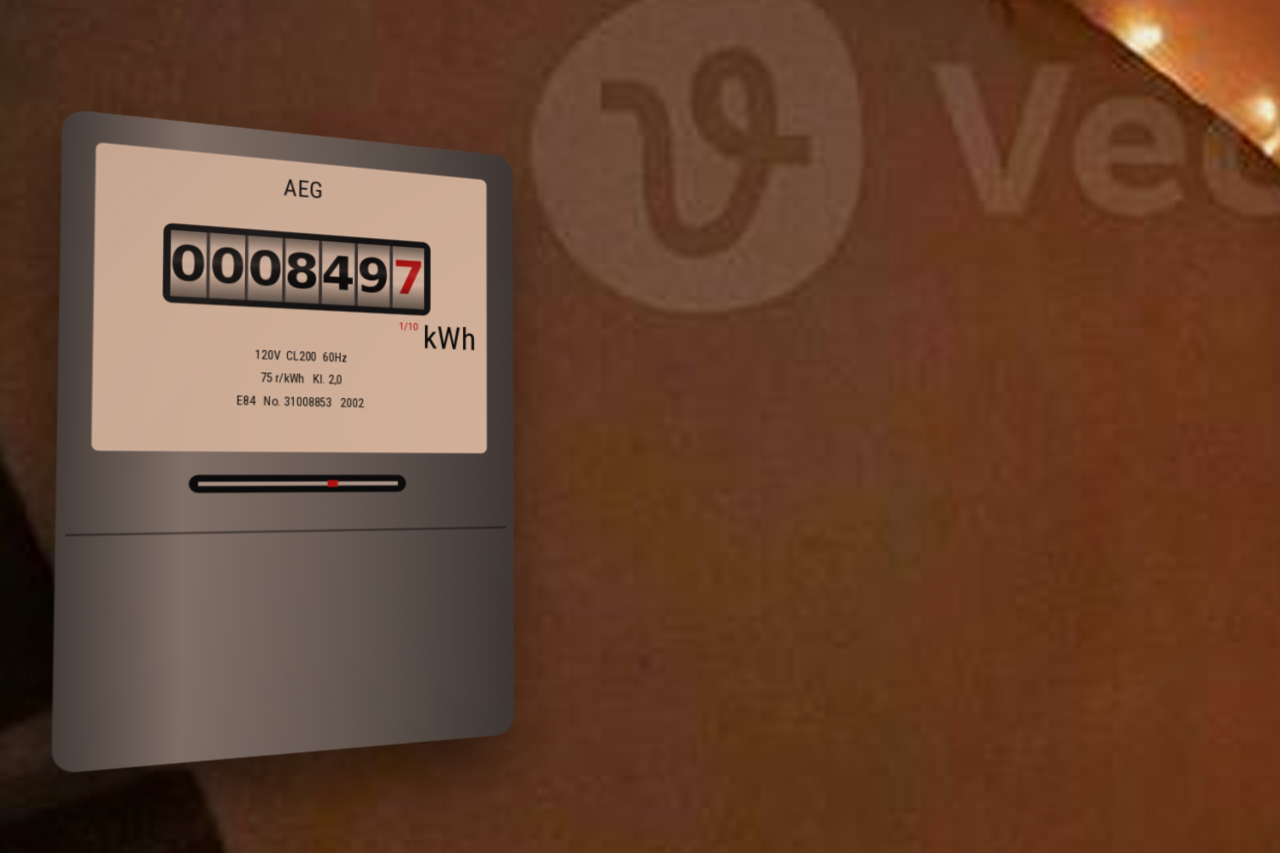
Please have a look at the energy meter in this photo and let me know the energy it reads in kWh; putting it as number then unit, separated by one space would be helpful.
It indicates 849.7 kWh
